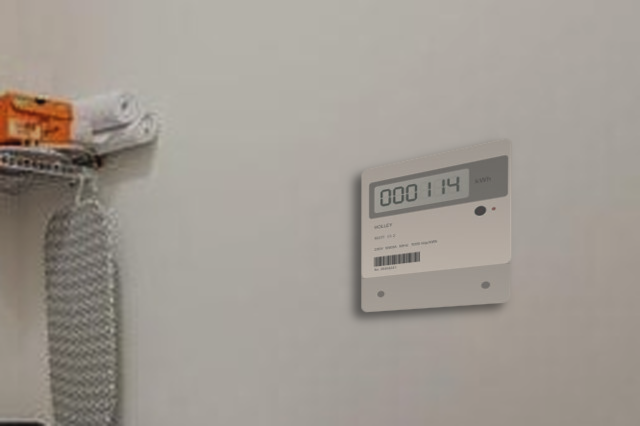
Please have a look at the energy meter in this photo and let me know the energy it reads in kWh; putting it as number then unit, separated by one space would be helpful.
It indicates 114 kWh
